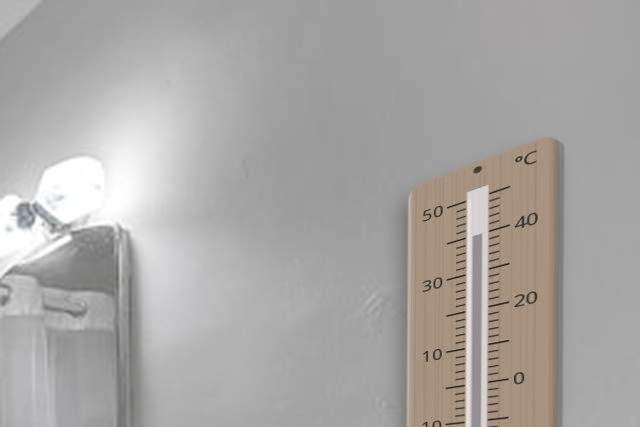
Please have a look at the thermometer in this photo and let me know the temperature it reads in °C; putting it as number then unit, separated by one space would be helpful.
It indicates 40 °C
